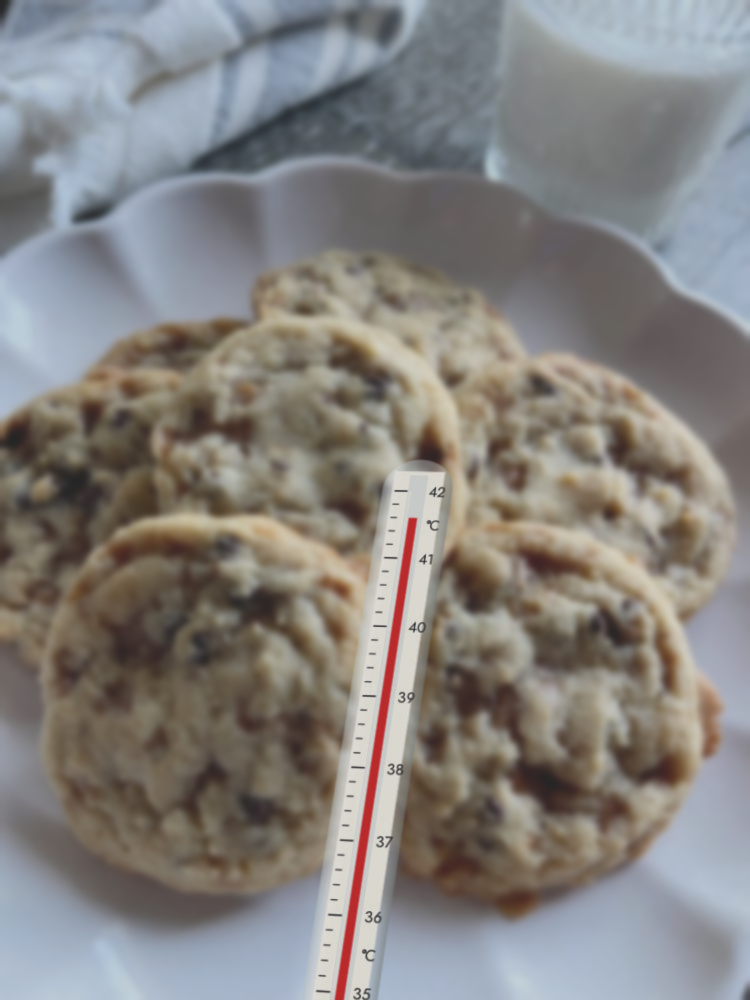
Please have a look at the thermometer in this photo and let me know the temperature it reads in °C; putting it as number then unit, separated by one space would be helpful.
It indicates 41.6 °C
